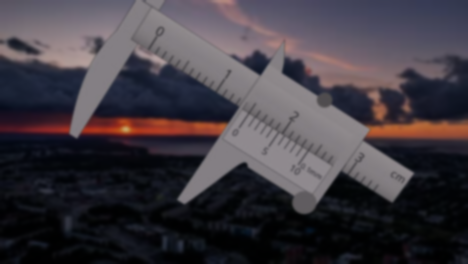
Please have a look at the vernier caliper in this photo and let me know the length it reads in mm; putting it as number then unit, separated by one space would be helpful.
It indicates 15.0 mm
